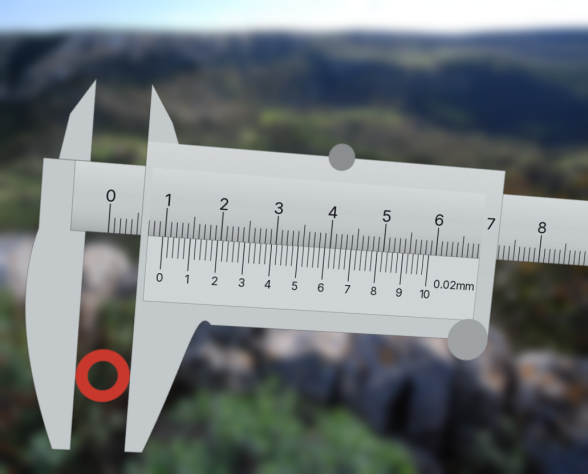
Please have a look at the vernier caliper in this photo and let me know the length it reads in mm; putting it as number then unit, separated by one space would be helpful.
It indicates 9.6 mm
